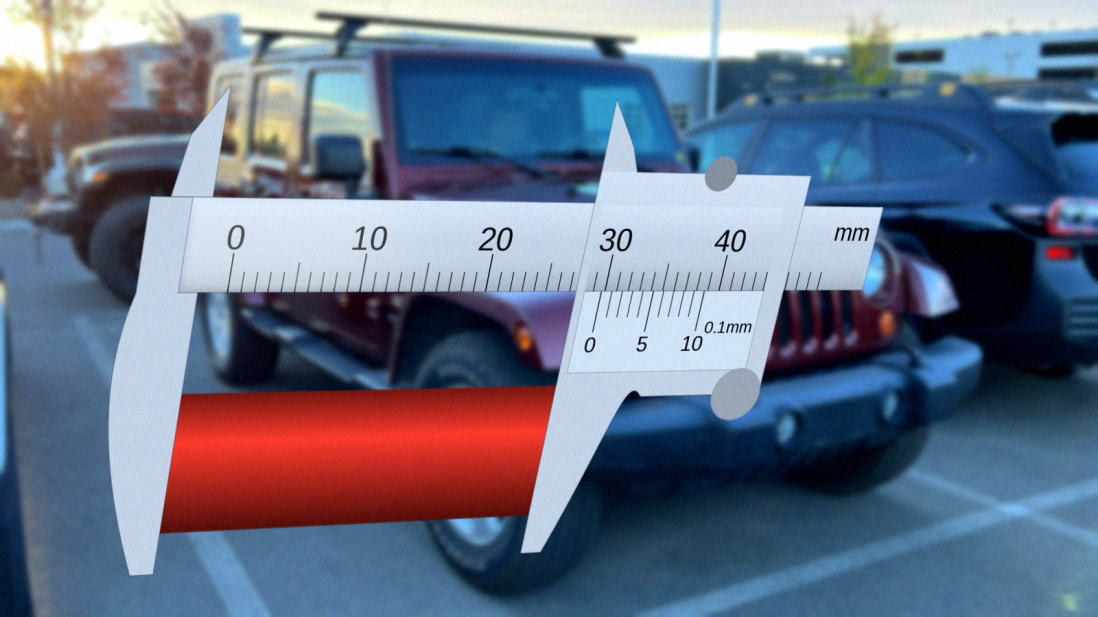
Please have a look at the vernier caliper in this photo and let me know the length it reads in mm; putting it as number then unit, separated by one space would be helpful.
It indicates 29.7 mm
